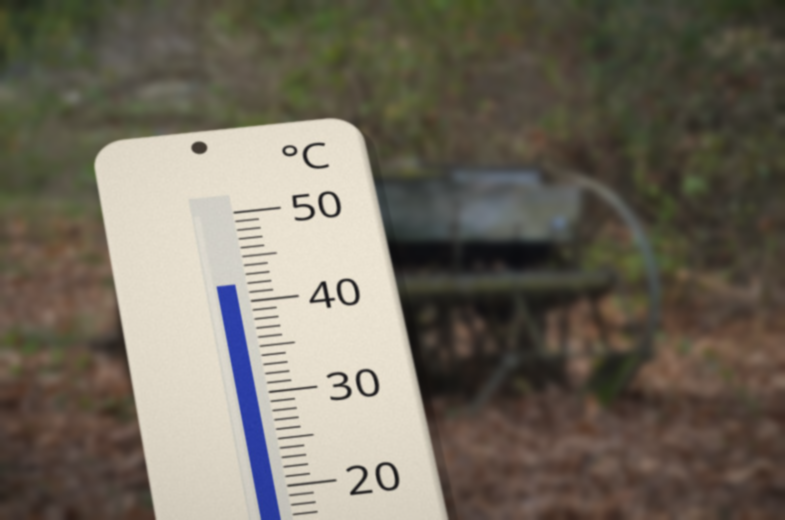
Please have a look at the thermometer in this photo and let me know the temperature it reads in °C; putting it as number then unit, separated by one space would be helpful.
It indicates 42 °C
